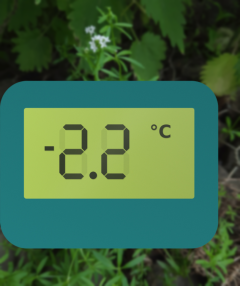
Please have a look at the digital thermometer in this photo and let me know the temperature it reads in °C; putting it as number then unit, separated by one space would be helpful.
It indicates -2.2 °C
